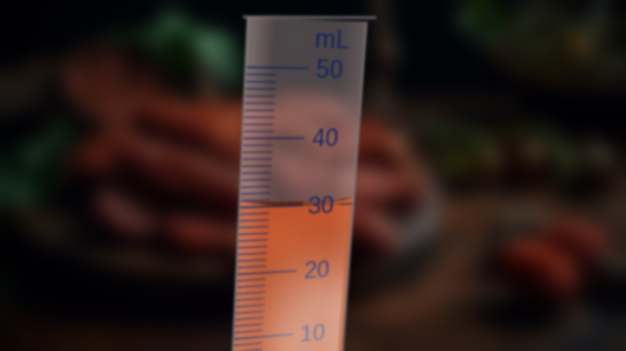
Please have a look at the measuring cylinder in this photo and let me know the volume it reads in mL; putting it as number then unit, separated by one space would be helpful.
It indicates 30 mL
